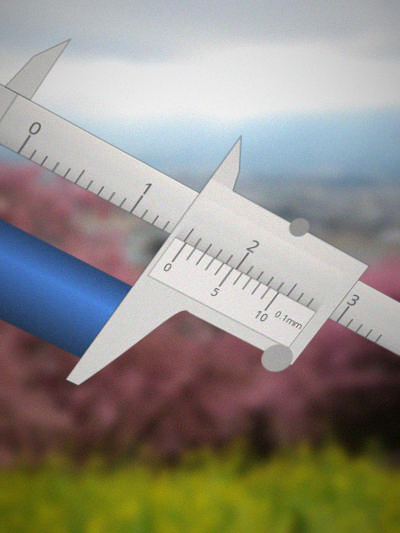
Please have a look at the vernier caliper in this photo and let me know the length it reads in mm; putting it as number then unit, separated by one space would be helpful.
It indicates 15.2 mm
